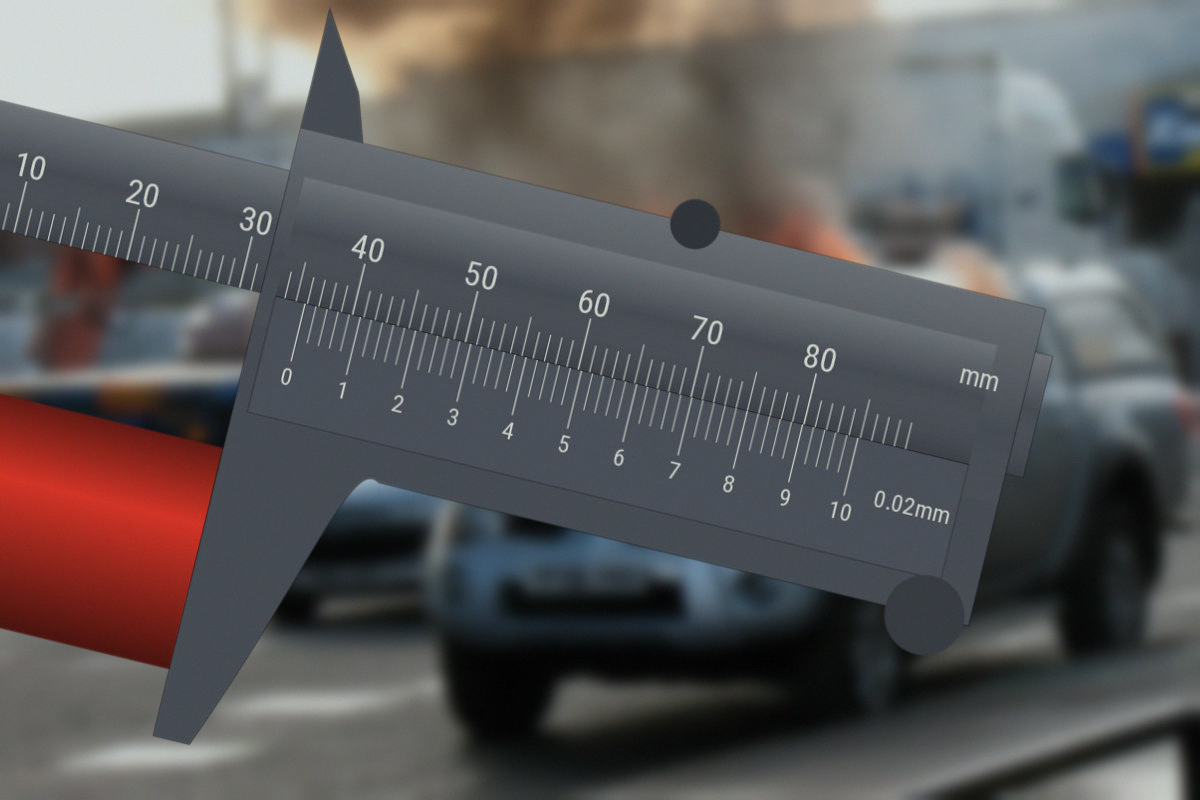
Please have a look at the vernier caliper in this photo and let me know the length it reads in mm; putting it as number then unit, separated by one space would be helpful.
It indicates 35.8 mm
